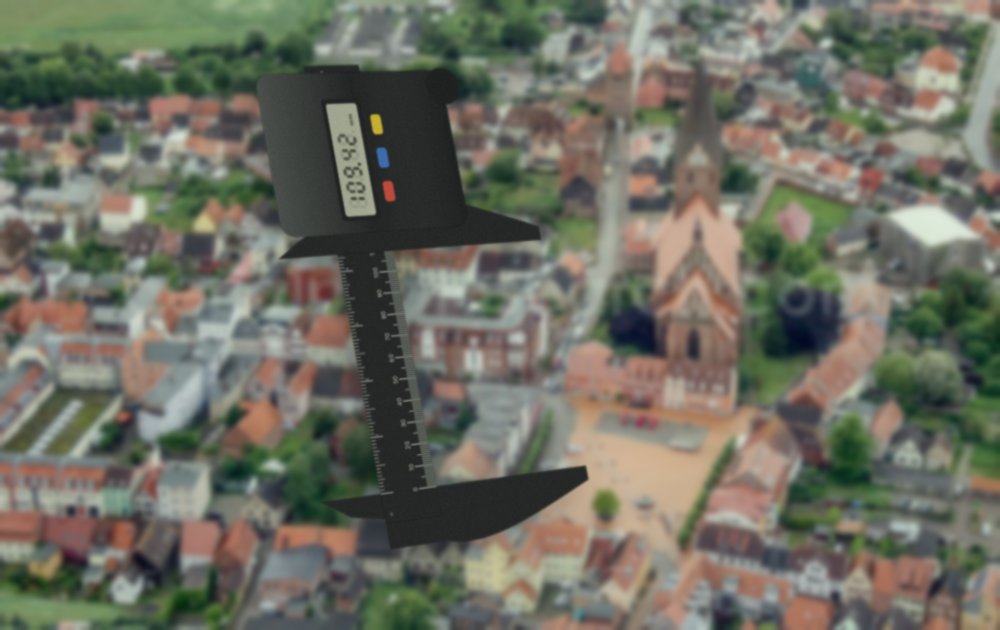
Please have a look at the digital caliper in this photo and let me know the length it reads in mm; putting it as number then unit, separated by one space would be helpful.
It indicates 109.42 mm
